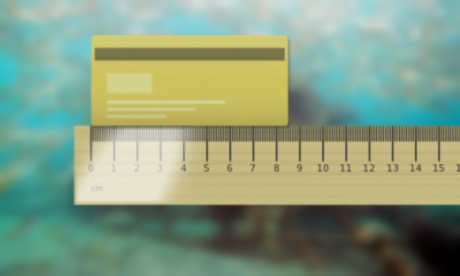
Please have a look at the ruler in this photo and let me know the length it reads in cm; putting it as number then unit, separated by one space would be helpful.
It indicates 8.5 cm
